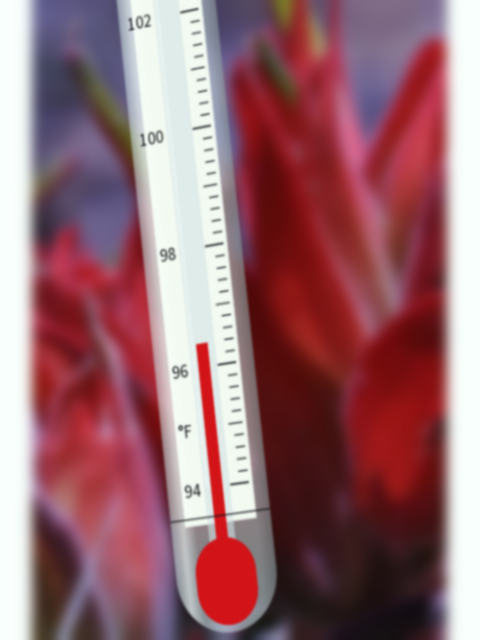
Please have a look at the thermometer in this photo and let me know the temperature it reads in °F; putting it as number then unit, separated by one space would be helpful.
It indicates 96.4 °F
